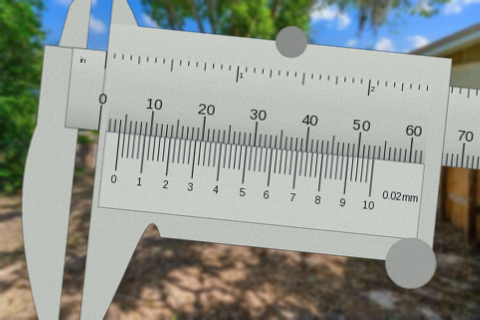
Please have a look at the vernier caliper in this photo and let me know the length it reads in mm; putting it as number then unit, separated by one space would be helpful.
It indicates 4.0 mm
